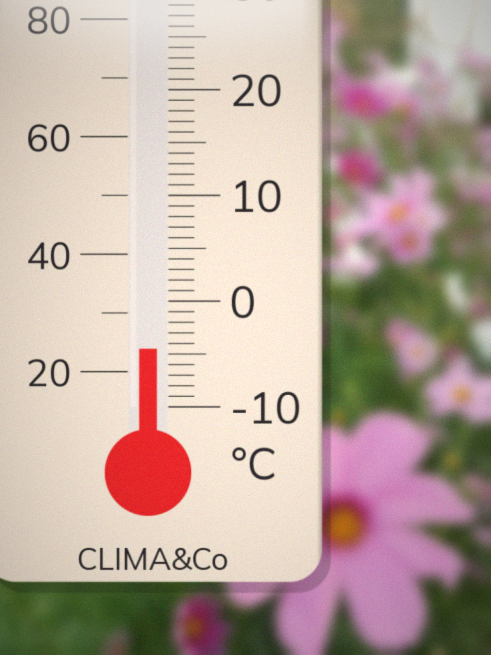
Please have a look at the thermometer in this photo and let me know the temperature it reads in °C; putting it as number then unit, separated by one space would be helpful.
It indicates -4.5 °C
